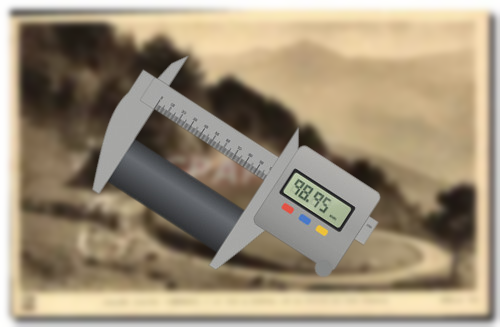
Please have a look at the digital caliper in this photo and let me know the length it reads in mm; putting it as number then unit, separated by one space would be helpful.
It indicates 98.95 mm
